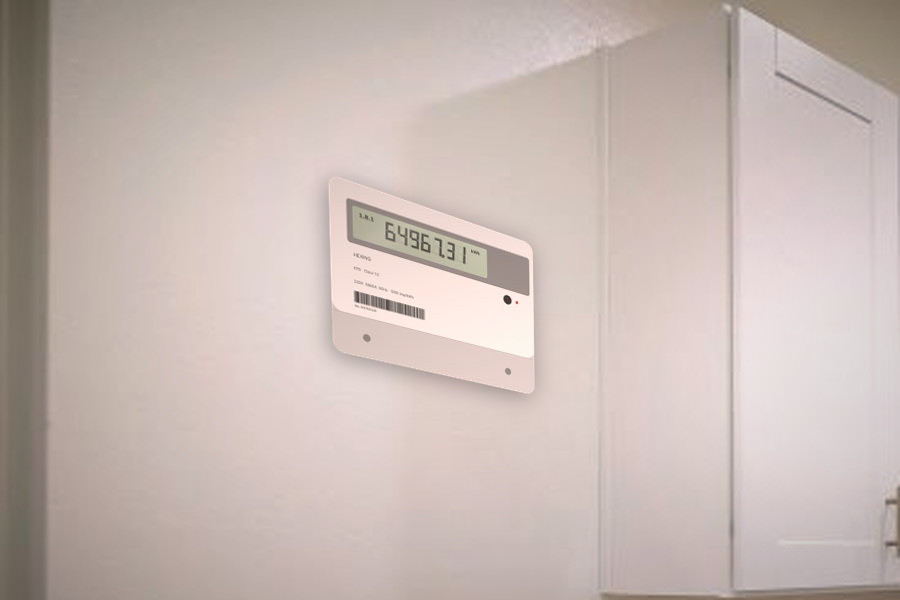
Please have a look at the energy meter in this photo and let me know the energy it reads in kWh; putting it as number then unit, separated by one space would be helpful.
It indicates 64967.31 kWh
